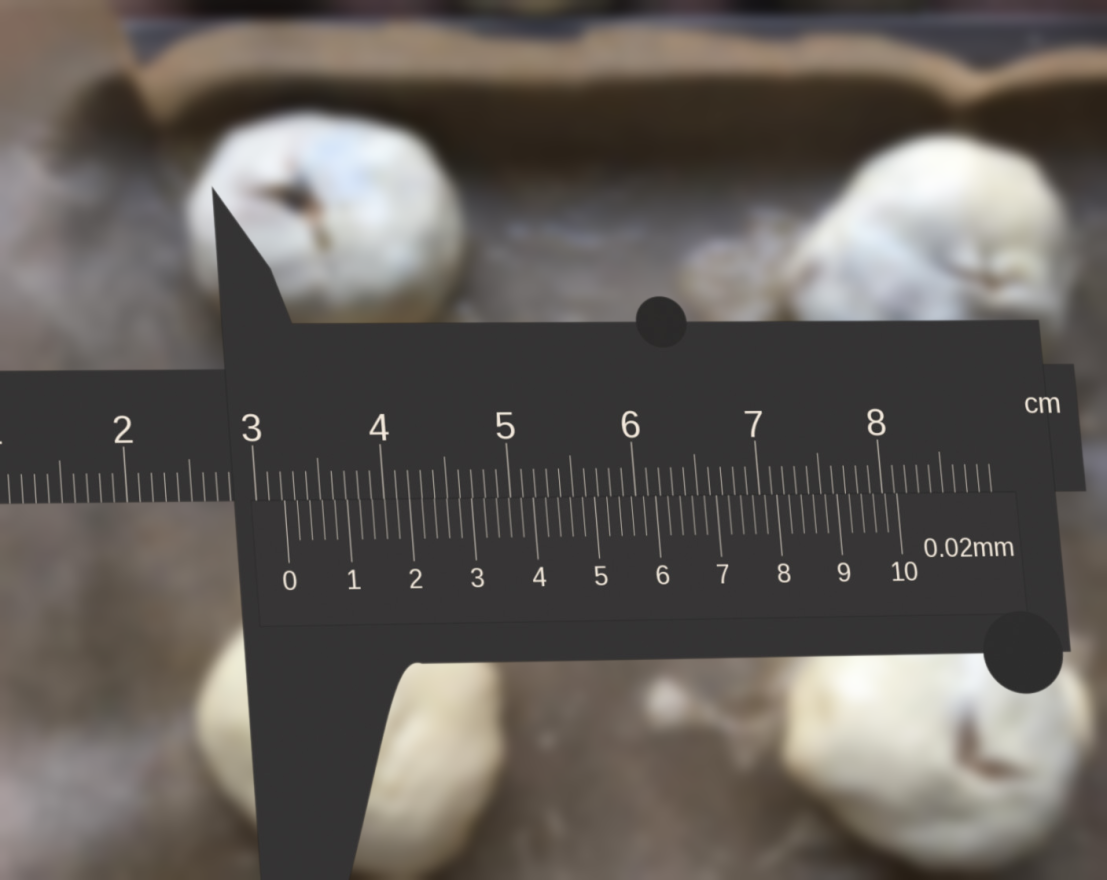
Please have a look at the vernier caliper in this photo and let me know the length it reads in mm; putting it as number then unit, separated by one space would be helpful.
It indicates 32.2 mm
